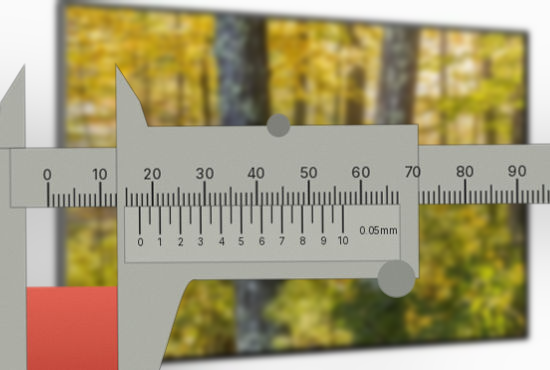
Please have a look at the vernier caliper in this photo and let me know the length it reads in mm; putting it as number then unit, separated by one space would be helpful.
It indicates 17.5 mm
